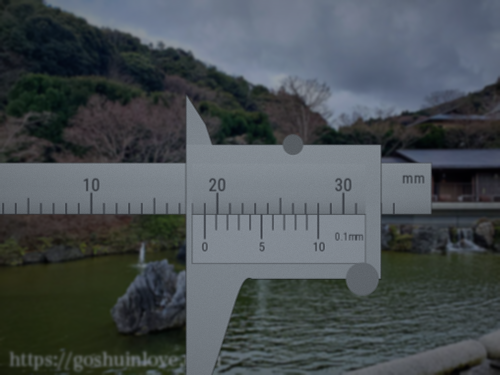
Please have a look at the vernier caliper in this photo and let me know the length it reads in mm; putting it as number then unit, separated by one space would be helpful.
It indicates 19.0 mm
